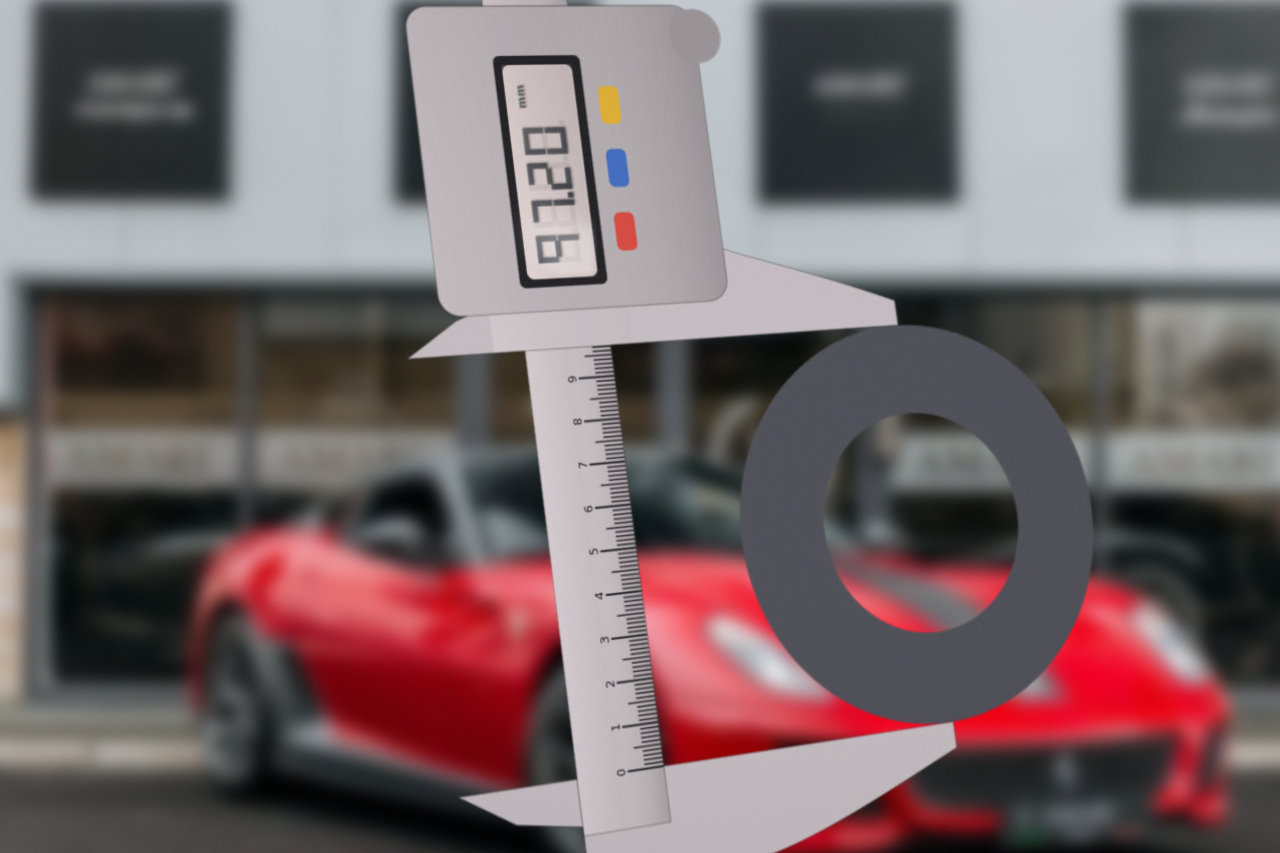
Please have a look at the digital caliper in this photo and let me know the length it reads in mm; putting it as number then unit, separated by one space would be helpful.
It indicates 97.20 mm
